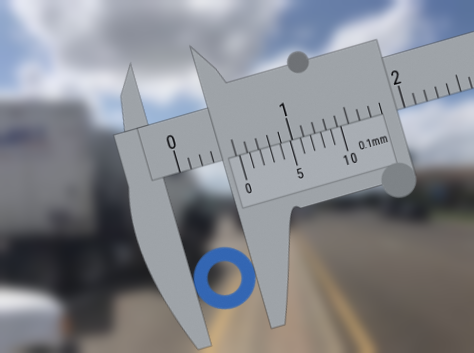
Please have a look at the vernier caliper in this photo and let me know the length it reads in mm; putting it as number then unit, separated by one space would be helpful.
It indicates 5.3 mm
